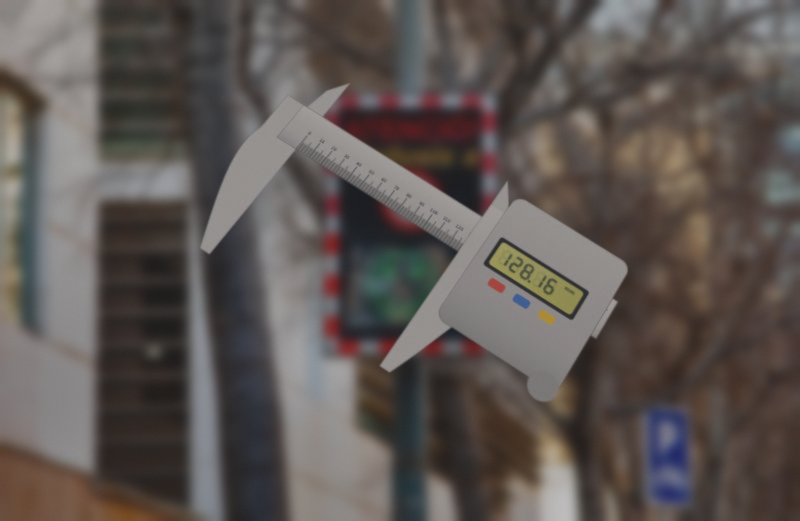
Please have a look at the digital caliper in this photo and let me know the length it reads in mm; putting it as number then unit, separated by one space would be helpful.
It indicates 128.16 mm
